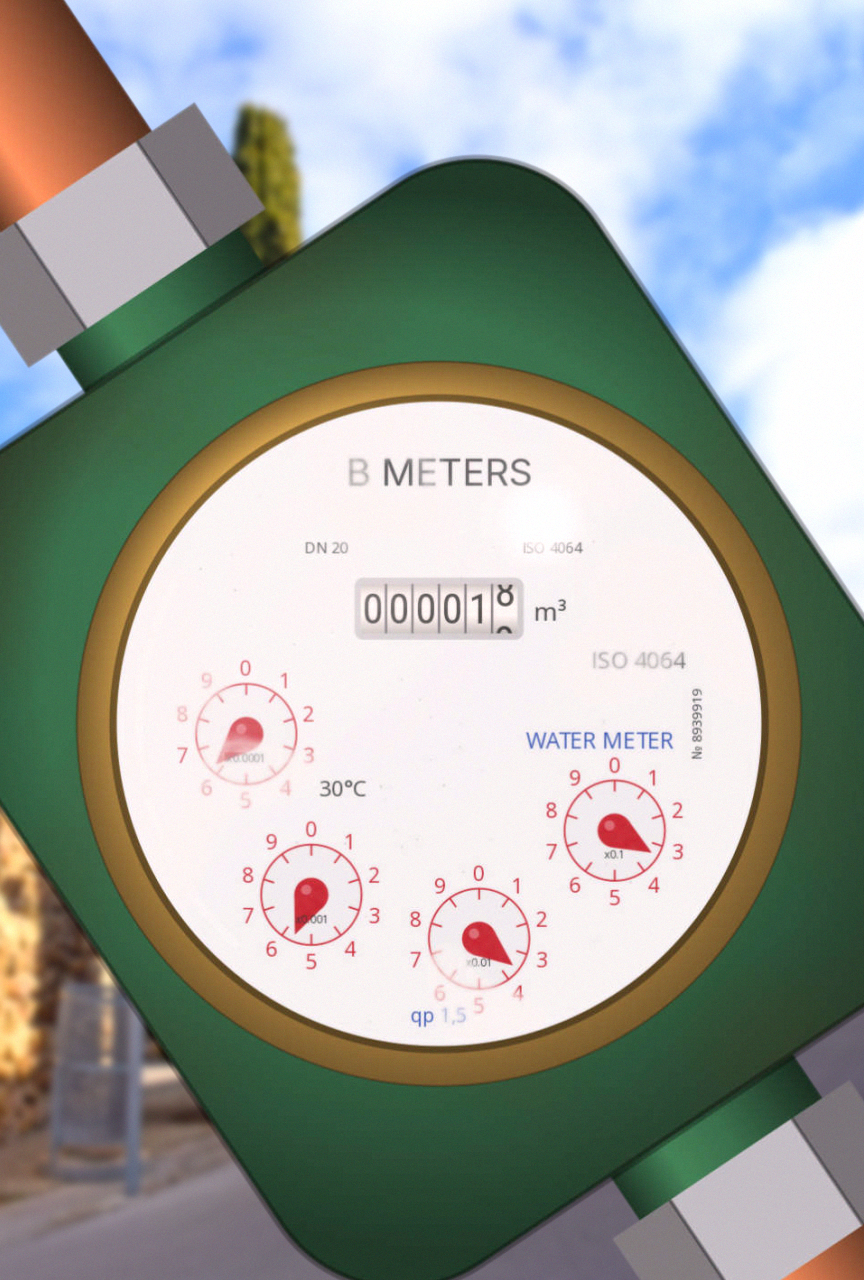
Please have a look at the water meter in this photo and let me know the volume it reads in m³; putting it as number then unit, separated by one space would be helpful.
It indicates 18.3356 m³
